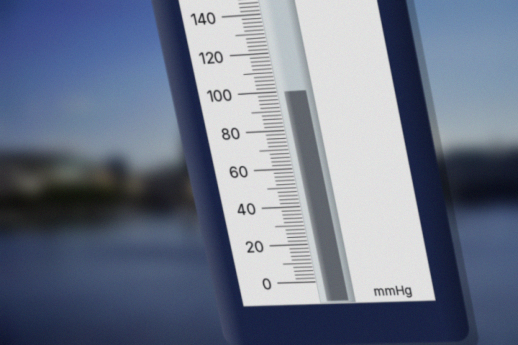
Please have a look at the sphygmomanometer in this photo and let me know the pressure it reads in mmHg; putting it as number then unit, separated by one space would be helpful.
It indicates 100 mmHg
